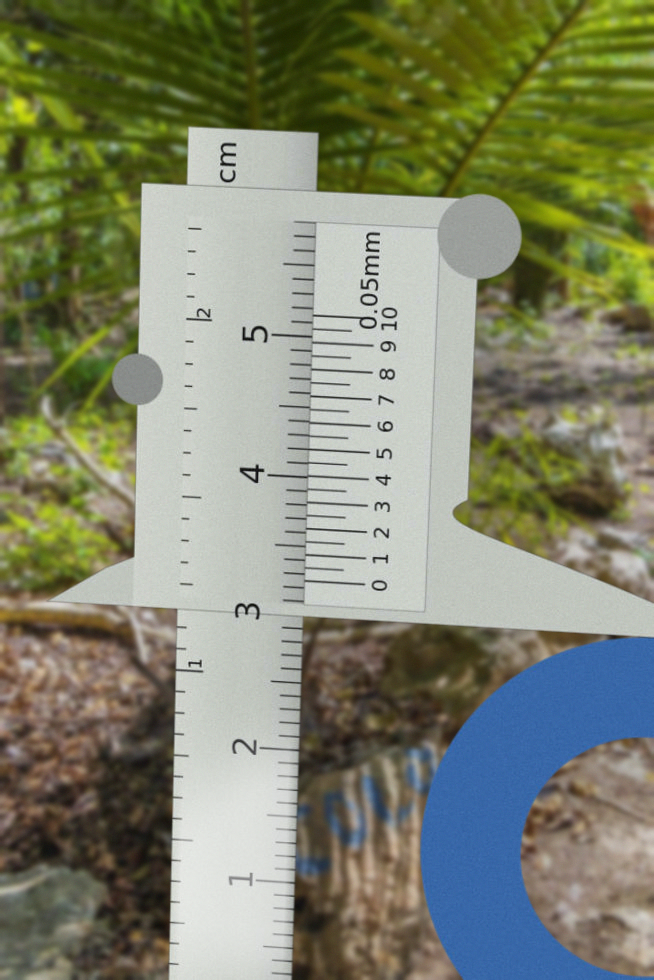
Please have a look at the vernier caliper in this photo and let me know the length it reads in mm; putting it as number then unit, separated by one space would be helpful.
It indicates 32.5 mm
